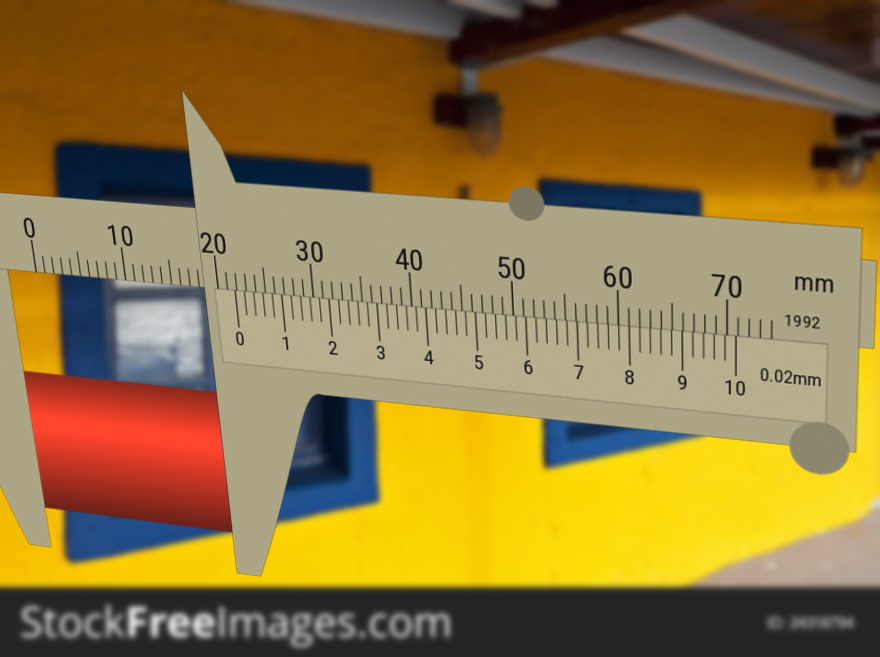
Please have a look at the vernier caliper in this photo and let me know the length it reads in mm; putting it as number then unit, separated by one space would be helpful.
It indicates 21.8 mm
